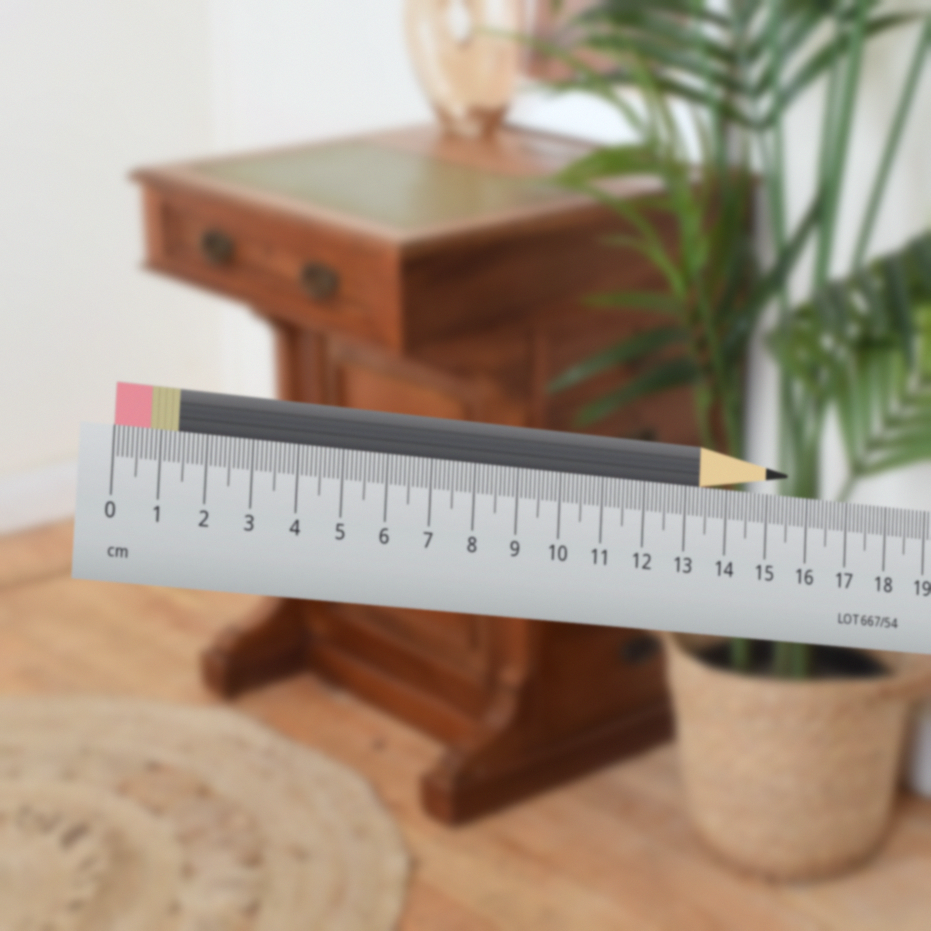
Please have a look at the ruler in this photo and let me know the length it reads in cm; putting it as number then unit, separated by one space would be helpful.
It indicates 15.5 cm
